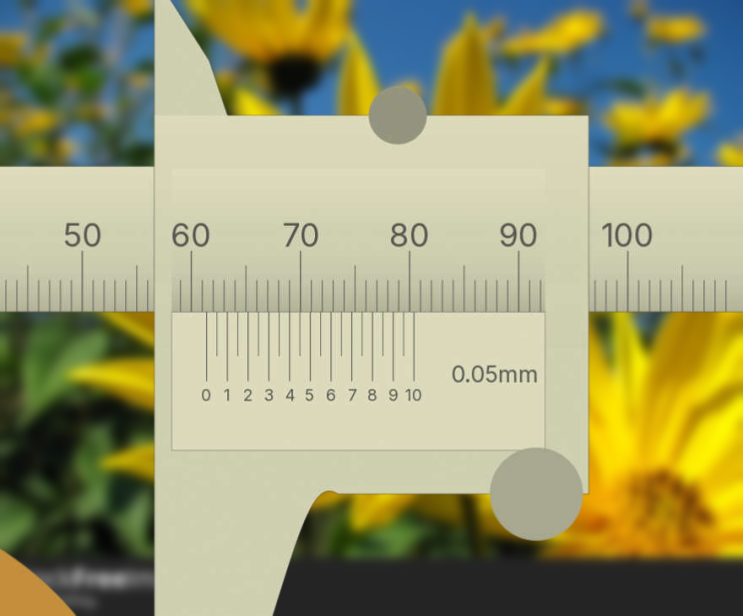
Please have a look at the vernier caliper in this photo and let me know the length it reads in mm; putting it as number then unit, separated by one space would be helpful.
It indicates 61.4 mm
